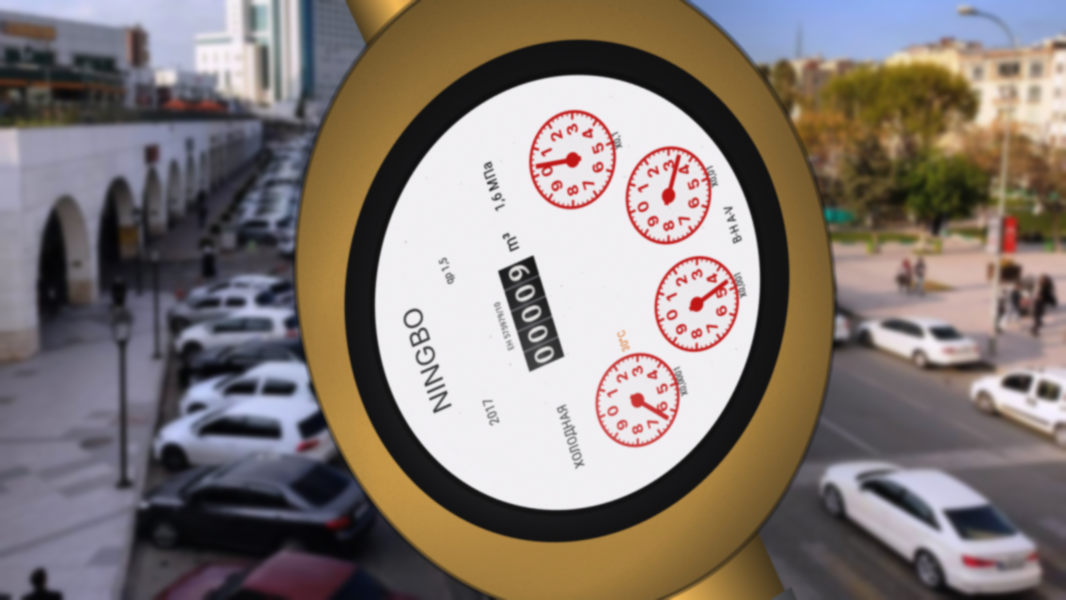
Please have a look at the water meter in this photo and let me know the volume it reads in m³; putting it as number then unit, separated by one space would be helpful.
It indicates 9.0346 m³
